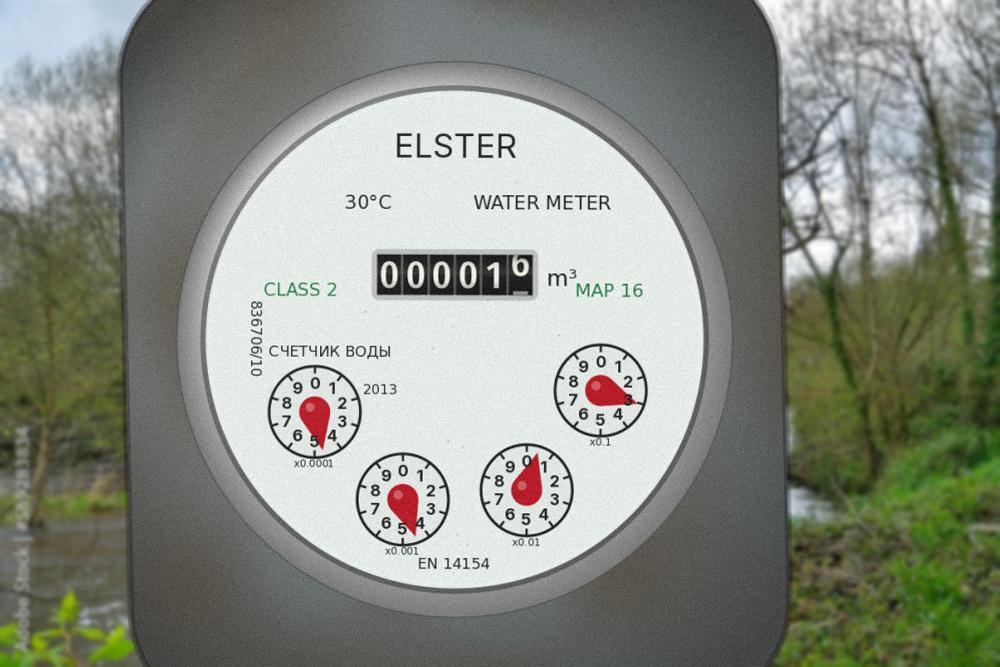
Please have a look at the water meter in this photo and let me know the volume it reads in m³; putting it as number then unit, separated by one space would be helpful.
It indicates 16.3044 m³
